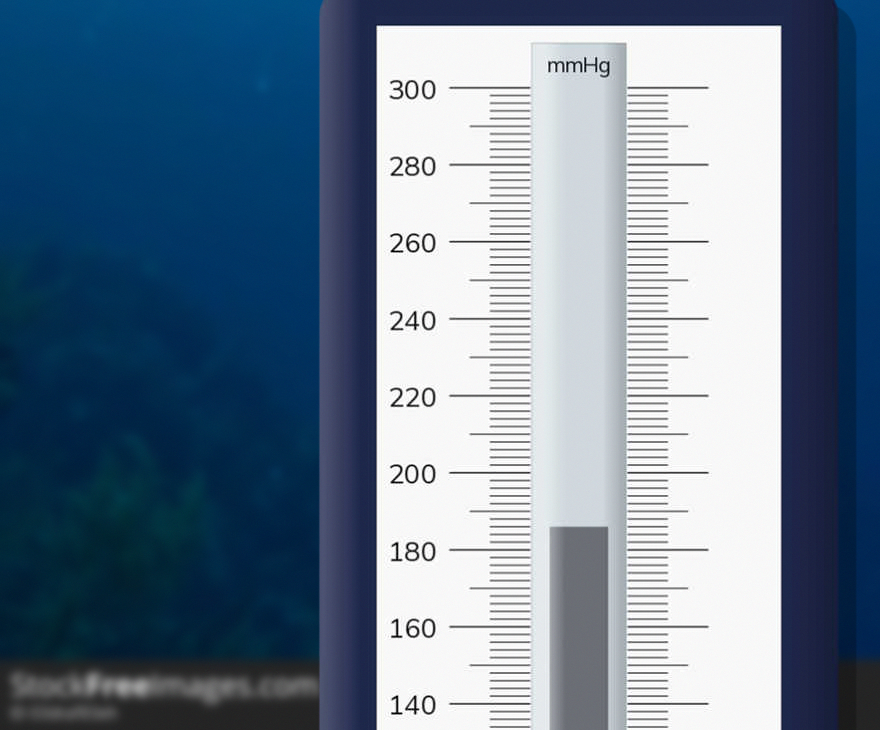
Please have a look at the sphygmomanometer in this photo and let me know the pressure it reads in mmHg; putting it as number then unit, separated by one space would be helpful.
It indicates 186 mmHg
